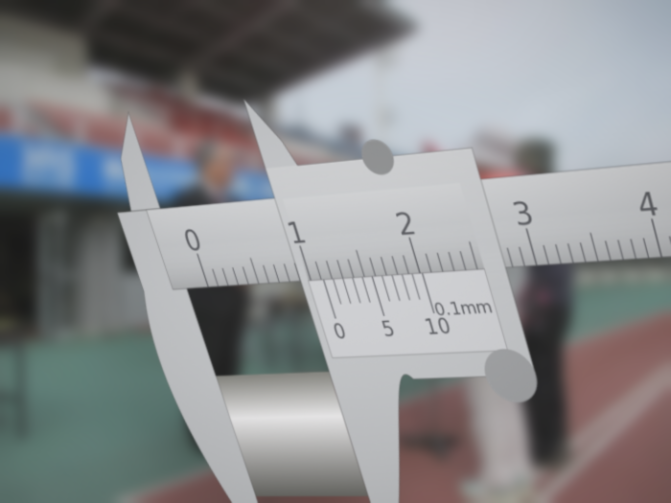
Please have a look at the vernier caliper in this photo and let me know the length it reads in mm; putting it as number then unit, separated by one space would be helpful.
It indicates 11.2 mm
